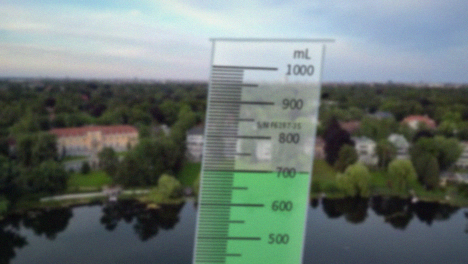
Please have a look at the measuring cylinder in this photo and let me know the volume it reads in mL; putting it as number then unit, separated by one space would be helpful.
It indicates 700 mL
